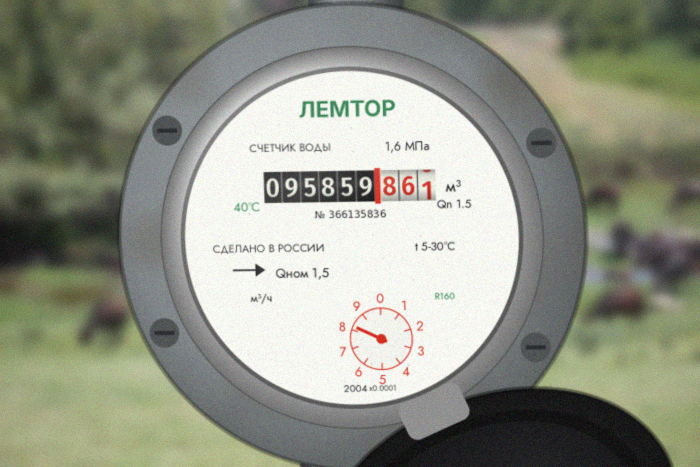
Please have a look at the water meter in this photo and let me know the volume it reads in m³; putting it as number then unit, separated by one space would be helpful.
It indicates 95859.8608 m³
